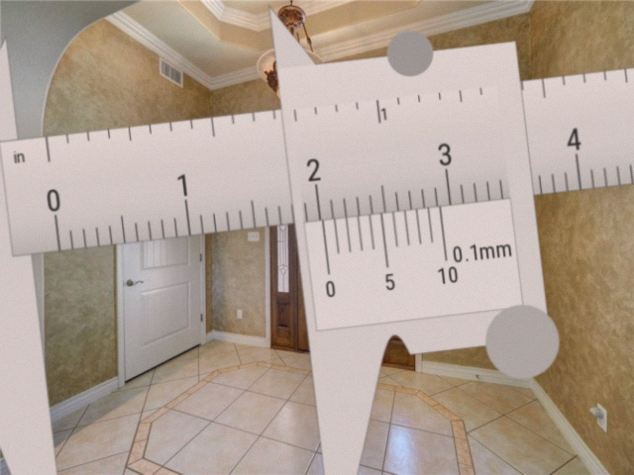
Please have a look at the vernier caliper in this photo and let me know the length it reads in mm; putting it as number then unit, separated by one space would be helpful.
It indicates 20.2 mm
